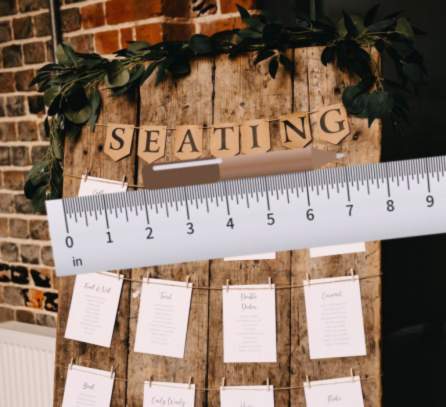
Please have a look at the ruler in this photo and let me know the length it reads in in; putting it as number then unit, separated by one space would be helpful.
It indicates 5 in
